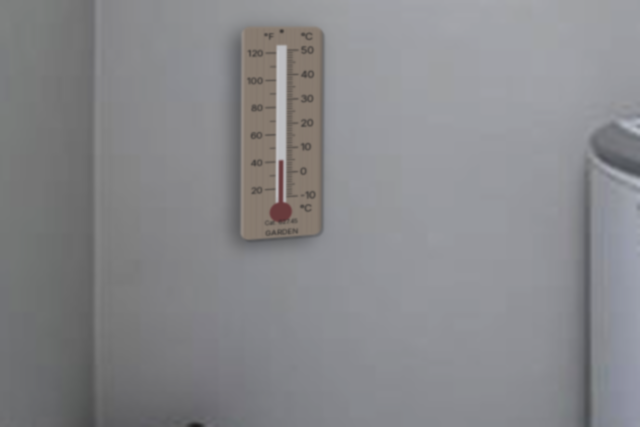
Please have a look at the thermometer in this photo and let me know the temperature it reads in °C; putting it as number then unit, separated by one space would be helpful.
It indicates 5 °C
